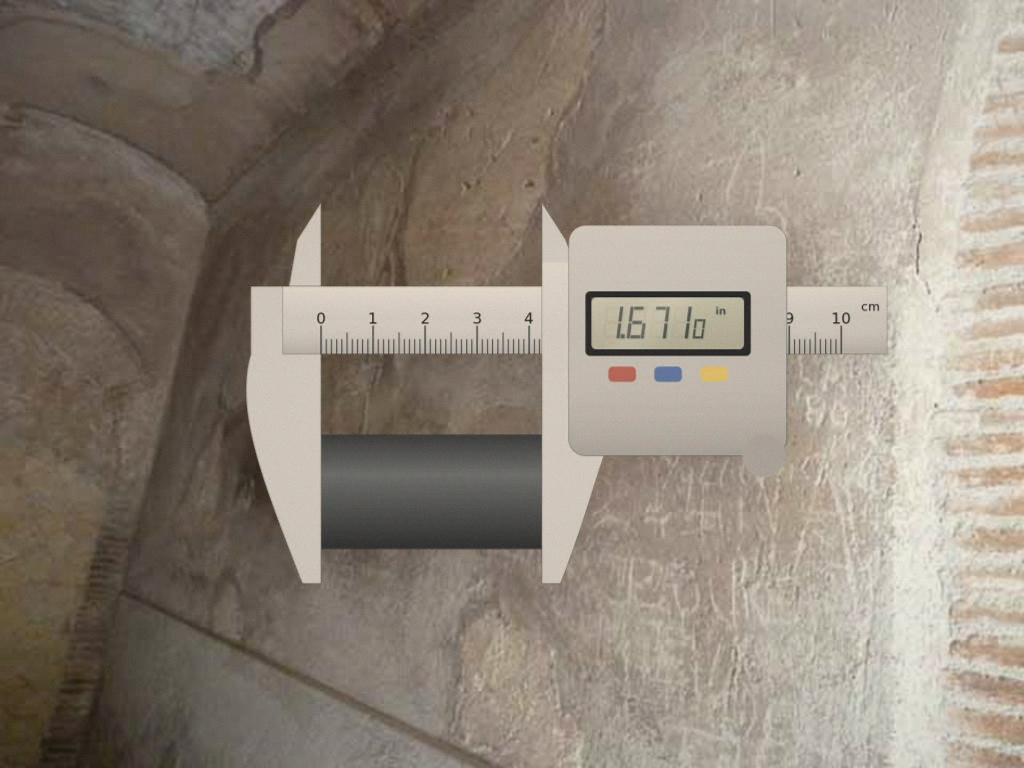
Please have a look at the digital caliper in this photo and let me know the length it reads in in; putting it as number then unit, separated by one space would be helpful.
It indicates 1.6710 in
